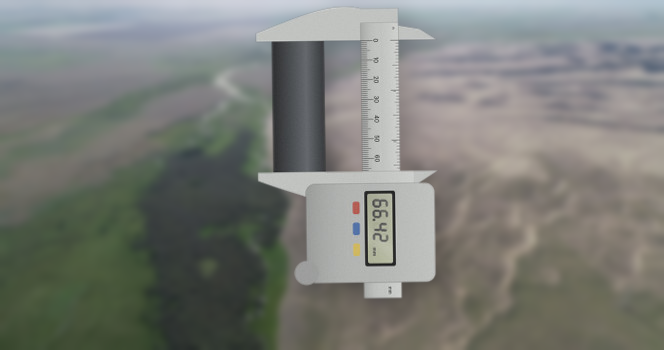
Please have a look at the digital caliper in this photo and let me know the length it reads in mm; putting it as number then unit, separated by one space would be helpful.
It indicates 66.42 mm
